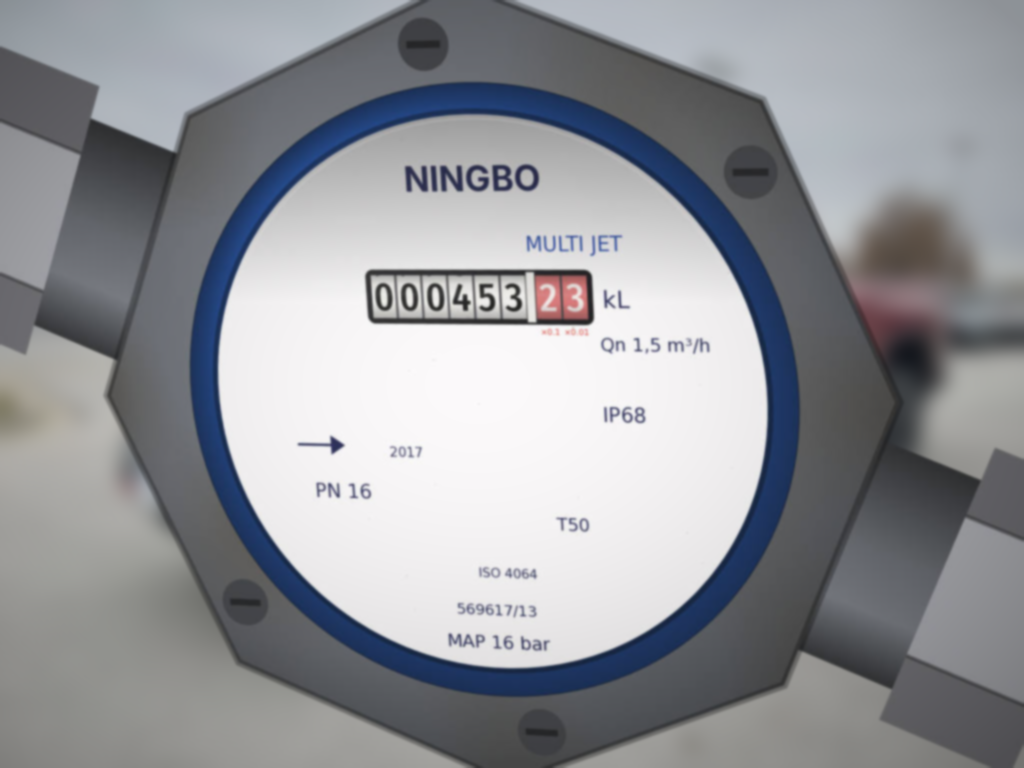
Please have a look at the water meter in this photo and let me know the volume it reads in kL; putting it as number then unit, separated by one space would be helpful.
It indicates 453.23 kL
